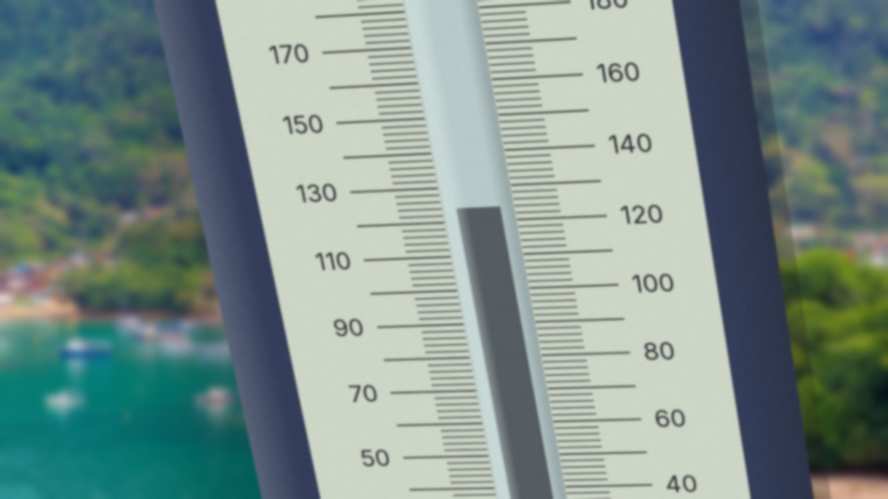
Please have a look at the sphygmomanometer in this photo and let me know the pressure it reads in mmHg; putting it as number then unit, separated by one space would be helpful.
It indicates 124 mmHg
